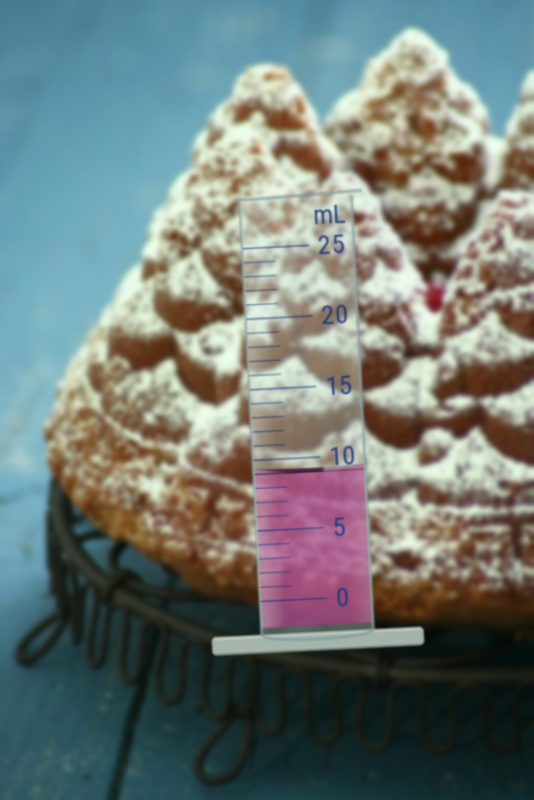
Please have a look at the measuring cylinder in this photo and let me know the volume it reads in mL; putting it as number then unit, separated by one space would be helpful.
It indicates 9 mL
